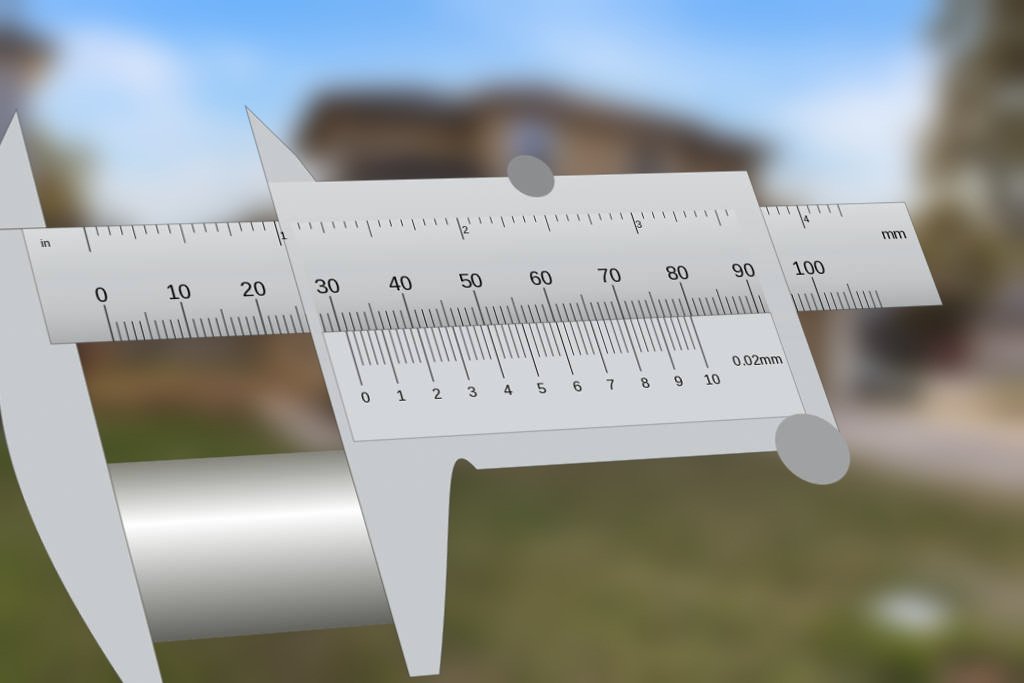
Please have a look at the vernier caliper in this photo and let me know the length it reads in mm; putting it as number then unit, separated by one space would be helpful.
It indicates 30.8 mm
